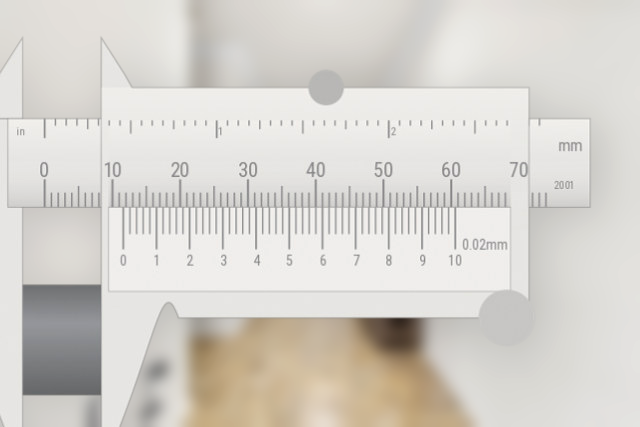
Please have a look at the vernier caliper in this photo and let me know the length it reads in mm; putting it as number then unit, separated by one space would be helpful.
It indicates 11.6 mm
